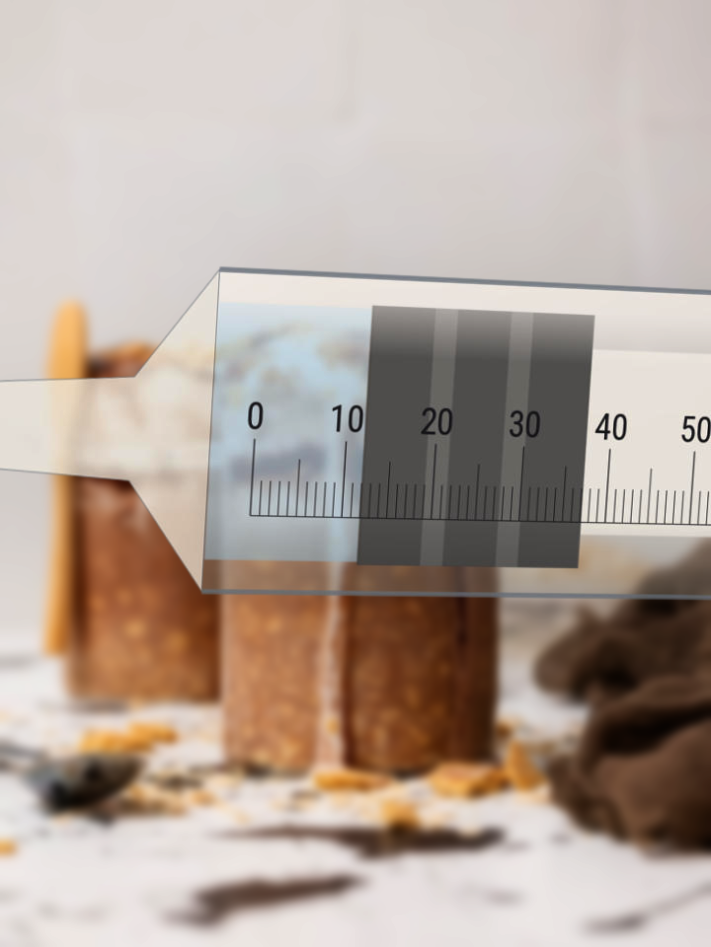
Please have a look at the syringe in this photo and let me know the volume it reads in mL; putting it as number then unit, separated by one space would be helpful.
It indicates 12 mL
